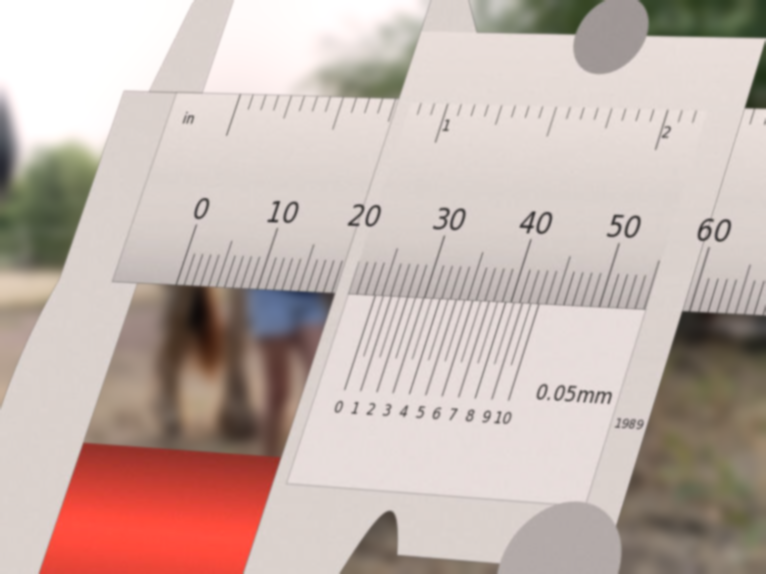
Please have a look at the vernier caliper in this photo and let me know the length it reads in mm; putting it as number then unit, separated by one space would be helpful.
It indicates 24.2 mm
